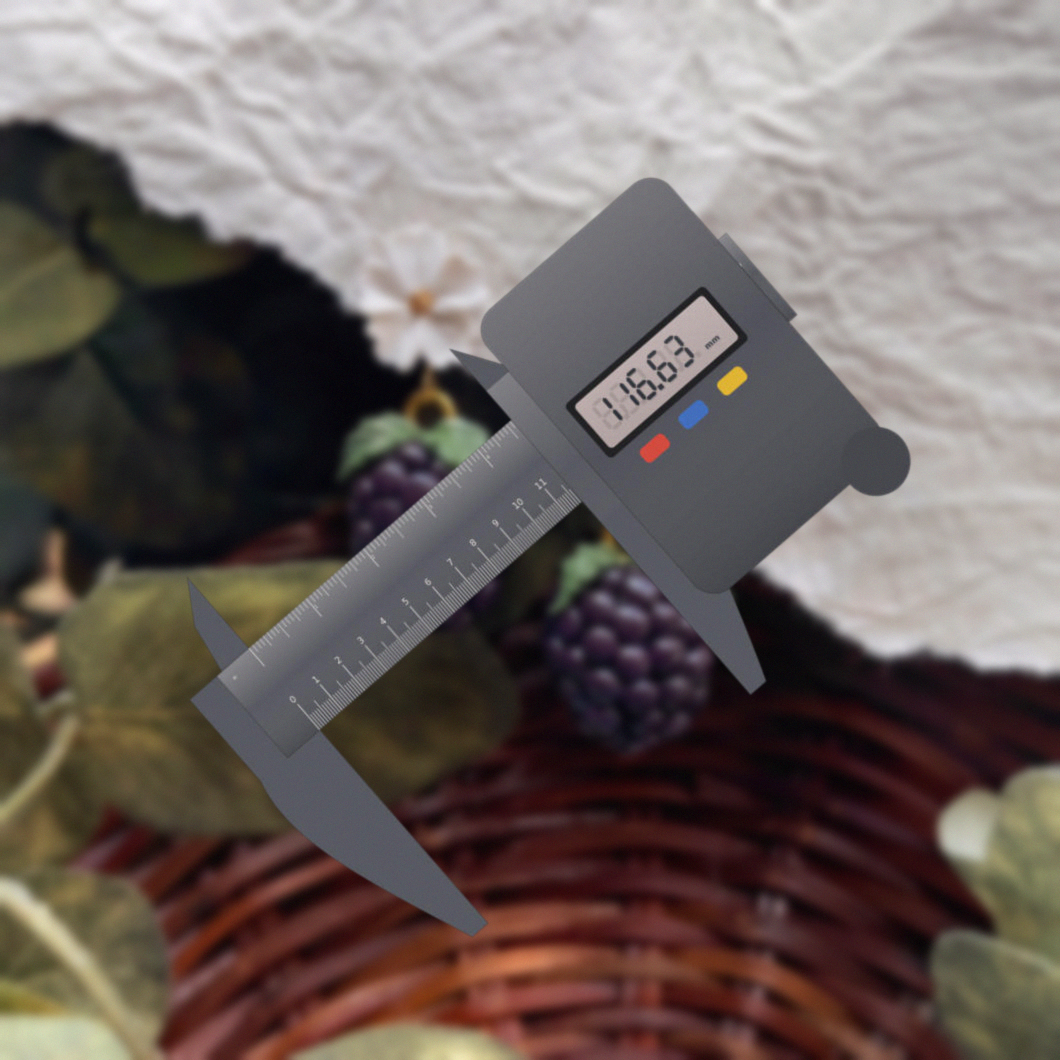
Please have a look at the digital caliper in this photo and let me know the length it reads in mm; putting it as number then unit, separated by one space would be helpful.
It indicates 116.63 mm
